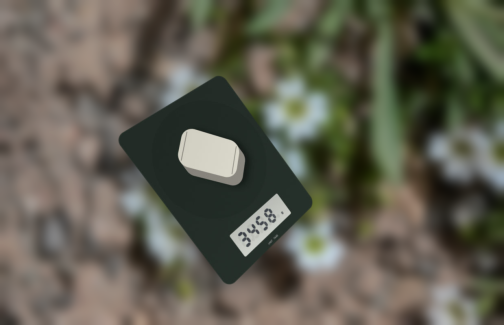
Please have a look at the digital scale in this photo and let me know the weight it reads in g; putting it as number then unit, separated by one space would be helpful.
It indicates 3458 g
